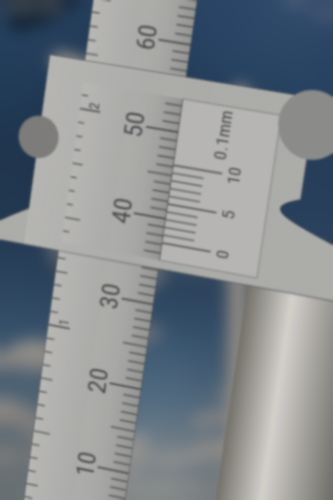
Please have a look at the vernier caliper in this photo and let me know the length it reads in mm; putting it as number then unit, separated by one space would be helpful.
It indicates 37.2 mm
